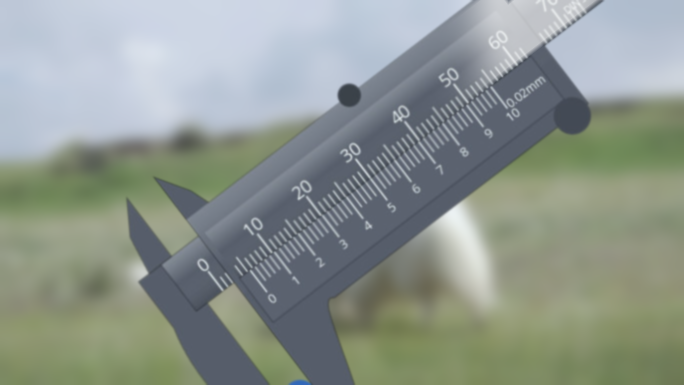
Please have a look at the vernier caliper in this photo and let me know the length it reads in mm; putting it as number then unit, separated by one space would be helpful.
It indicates 5.5 mm
